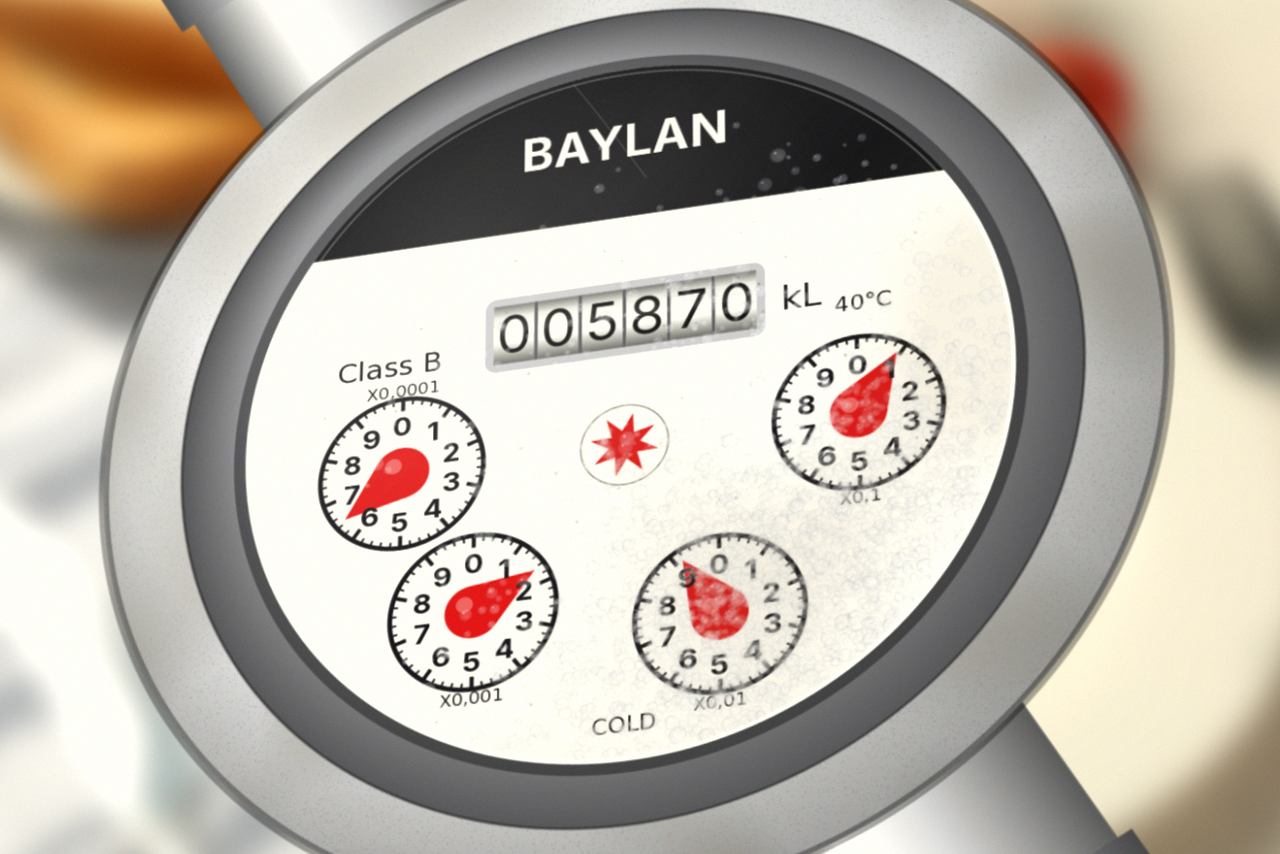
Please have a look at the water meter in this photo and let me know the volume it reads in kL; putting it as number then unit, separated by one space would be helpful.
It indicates 5870.0916 kL
